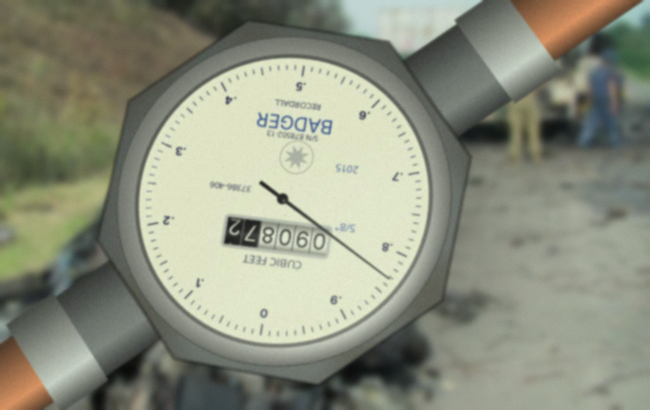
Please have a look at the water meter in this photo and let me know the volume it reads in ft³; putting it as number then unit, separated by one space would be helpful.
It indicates 90871.83 ft³
